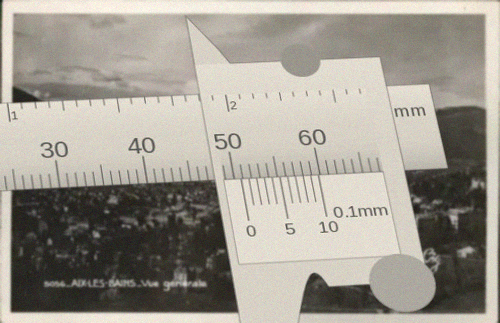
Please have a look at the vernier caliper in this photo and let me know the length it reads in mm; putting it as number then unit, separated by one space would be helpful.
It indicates 50.8 mm
